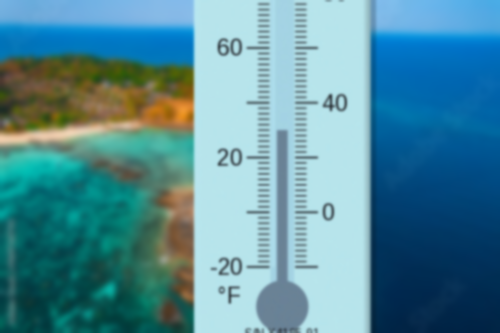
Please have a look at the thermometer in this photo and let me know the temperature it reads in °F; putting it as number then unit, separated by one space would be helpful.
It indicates 30 °F
